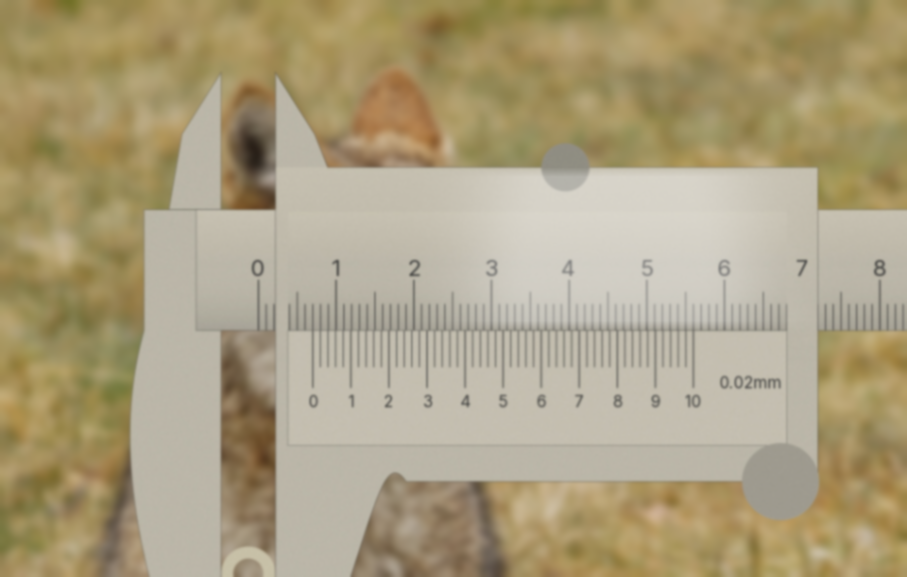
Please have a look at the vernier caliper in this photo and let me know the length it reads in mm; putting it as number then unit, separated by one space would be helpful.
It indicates 7.0 mm
